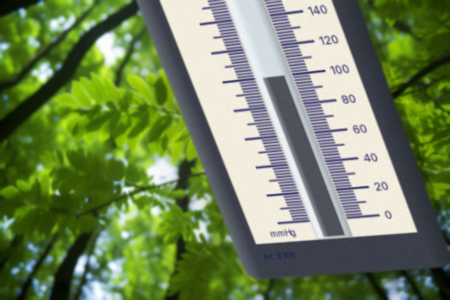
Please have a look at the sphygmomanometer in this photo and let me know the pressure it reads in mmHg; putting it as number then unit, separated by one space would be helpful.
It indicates 100 mmHg
